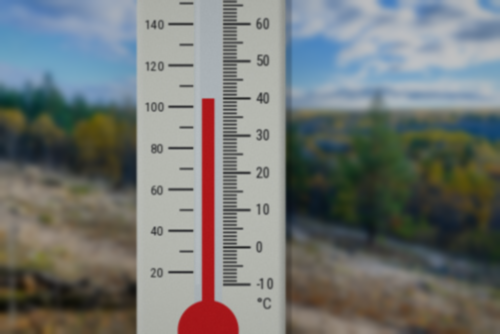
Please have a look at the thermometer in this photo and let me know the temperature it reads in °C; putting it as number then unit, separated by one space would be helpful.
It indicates 40 °C
